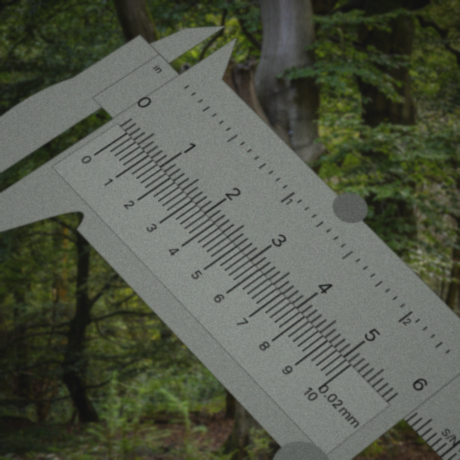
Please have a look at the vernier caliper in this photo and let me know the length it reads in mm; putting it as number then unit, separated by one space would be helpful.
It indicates 2.5 mm
